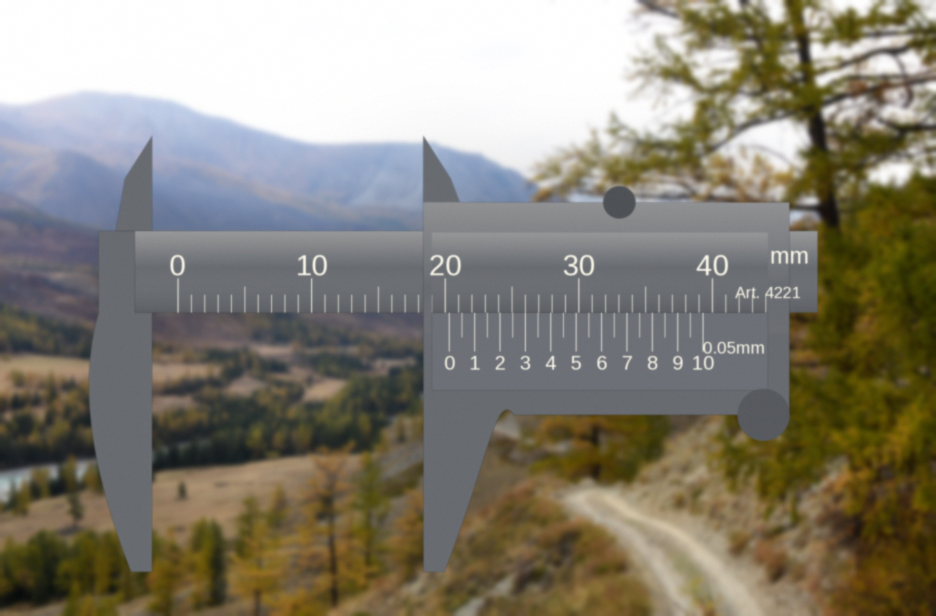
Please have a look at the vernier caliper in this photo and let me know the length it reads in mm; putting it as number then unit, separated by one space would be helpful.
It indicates 20.3 mm
